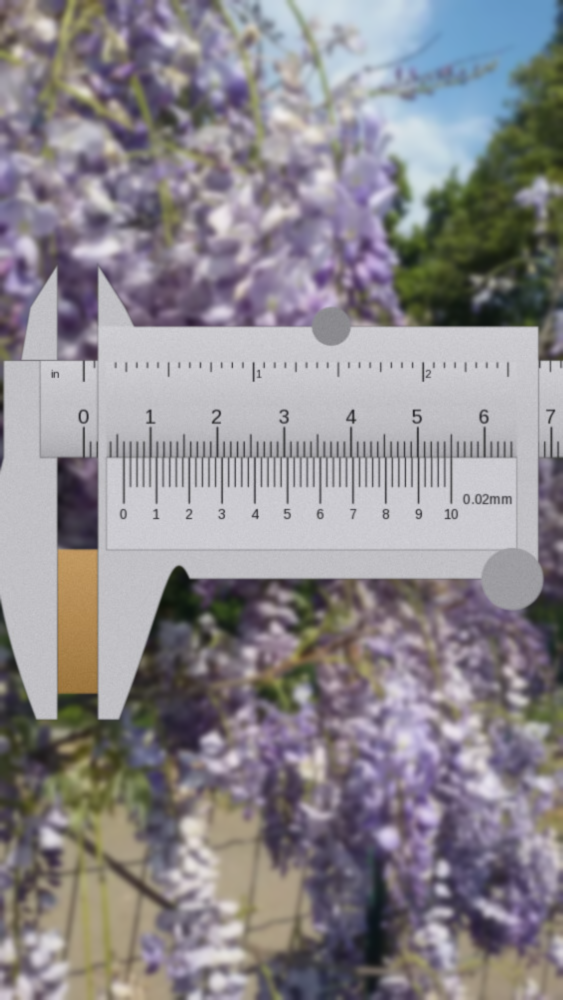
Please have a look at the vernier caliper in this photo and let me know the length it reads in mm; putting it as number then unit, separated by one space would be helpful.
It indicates 6.0 mm
